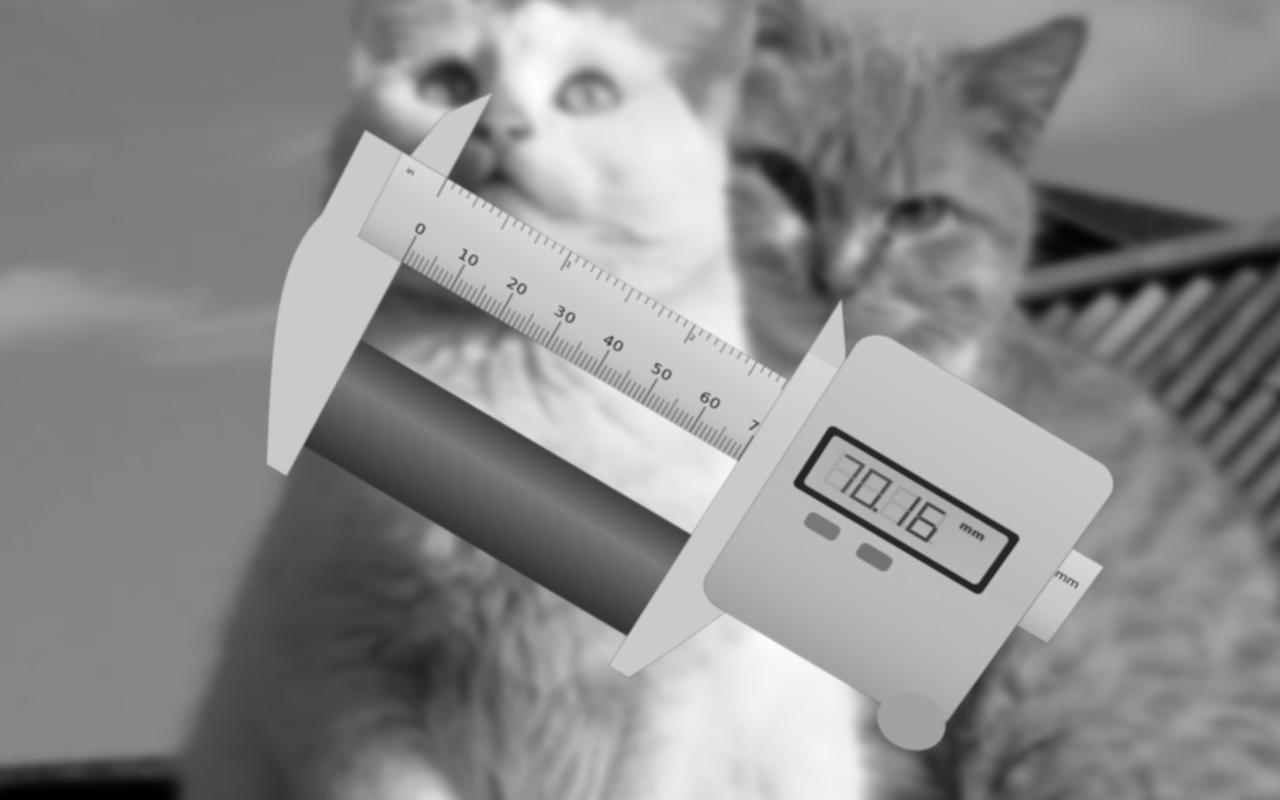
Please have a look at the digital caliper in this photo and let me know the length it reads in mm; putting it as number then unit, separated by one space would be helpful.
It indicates 70.16 mm
